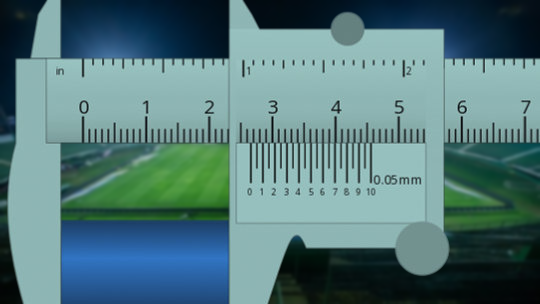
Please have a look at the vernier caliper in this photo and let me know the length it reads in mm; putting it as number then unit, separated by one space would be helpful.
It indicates 26.6 mm
